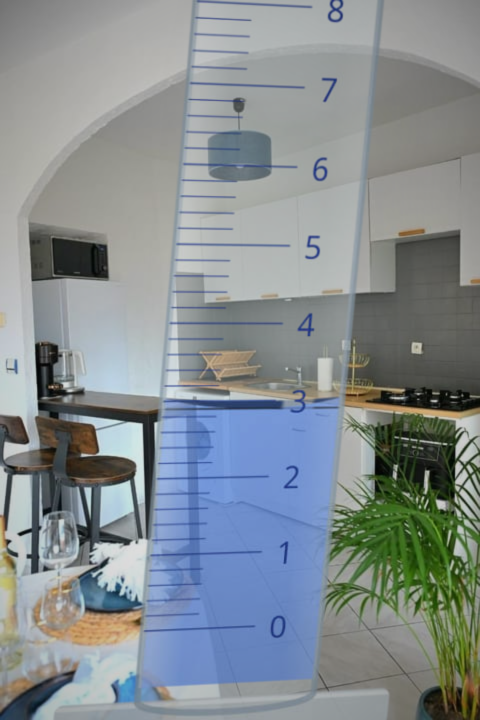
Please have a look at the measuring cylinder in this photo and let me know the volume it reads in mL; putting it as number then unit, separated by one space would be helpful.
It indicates 2.9 mL
